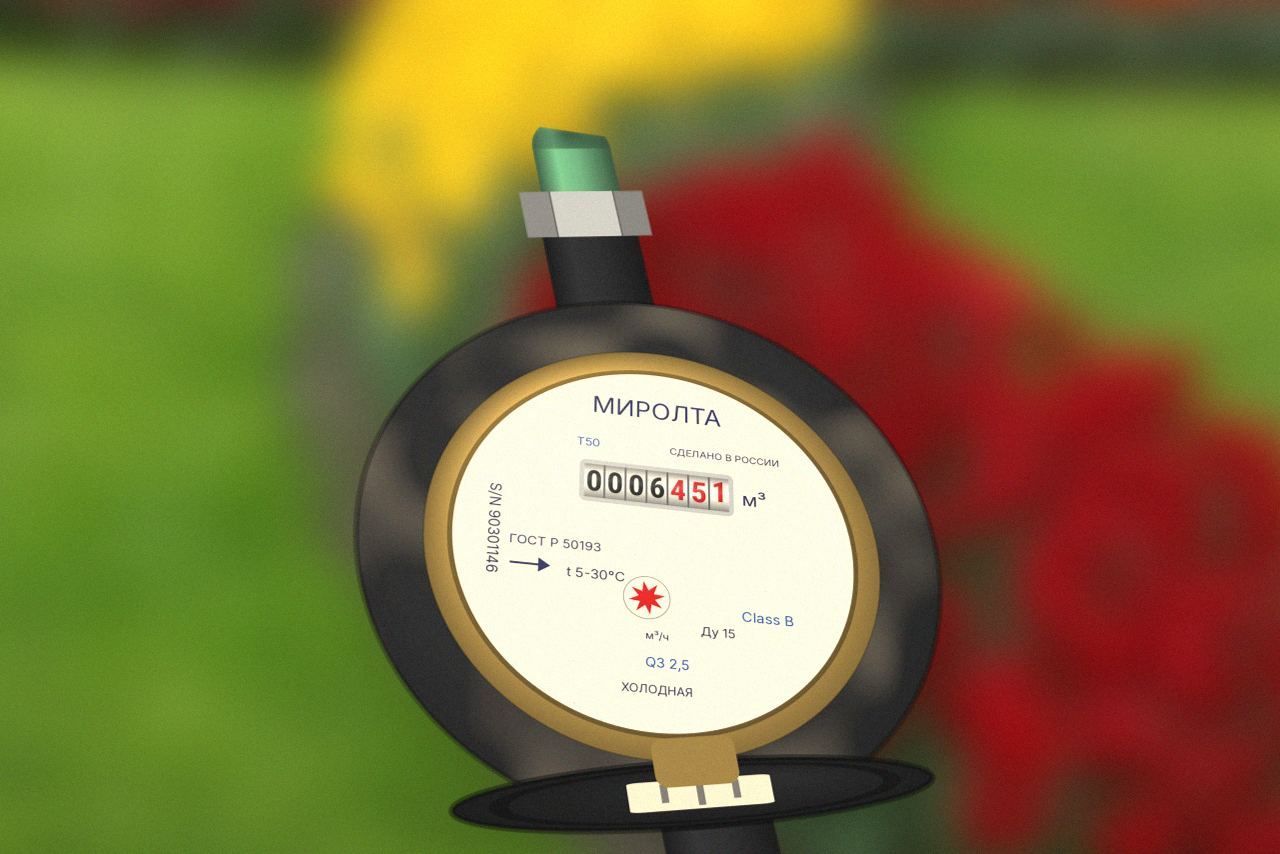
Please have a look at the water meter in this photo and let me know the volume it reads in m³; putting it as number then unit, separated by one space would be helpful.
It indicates 6.451 m³
